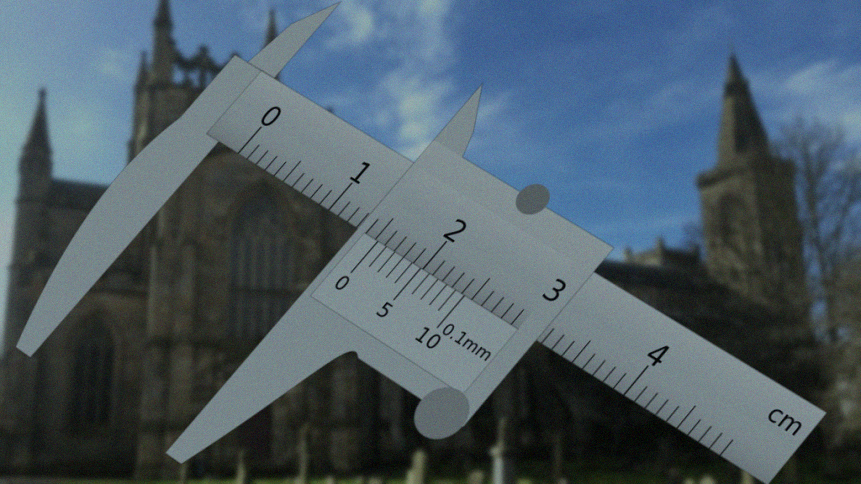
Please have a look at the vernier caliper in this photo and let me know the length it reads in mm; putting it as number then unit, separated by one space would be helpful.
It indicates 15.3 mm
